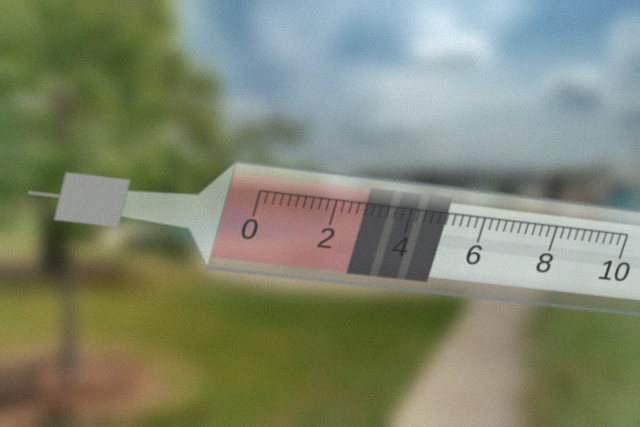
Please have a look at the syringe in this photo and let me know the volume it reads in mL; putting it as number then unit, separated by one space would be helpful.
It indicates 2.8 mL
